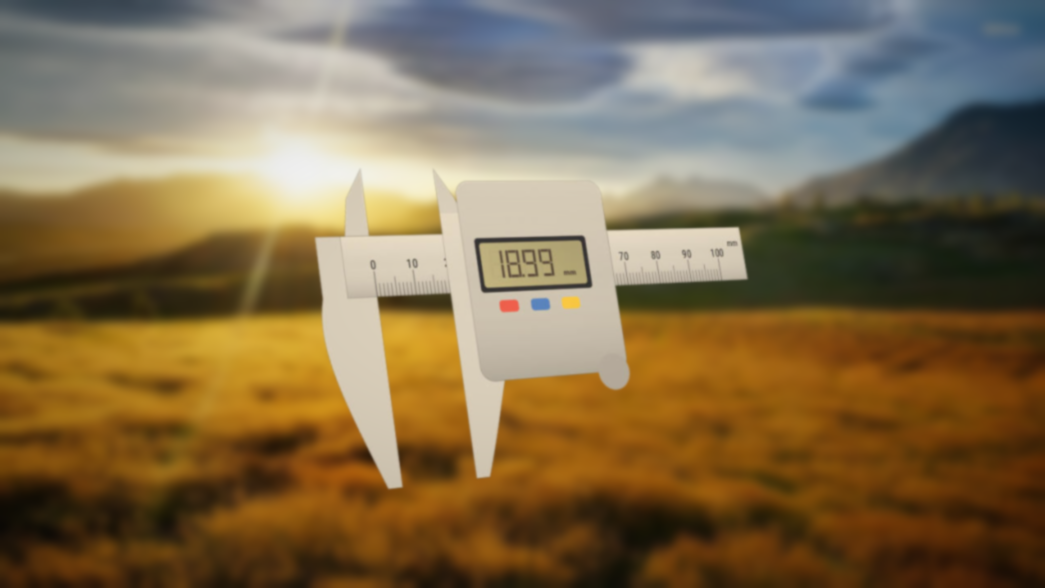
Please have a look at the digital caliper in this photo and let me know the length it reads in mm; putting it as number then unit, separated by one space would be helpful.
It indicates 18.99 mm
